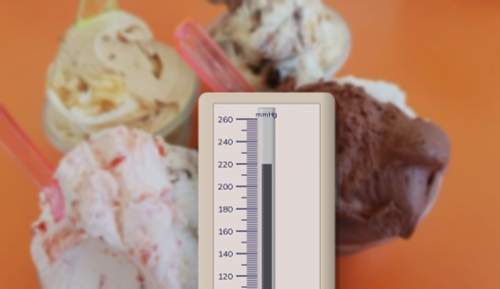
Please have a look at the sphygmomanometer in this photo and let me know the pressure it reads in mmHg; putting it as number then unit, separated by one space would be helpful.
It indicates 220 mmHg
